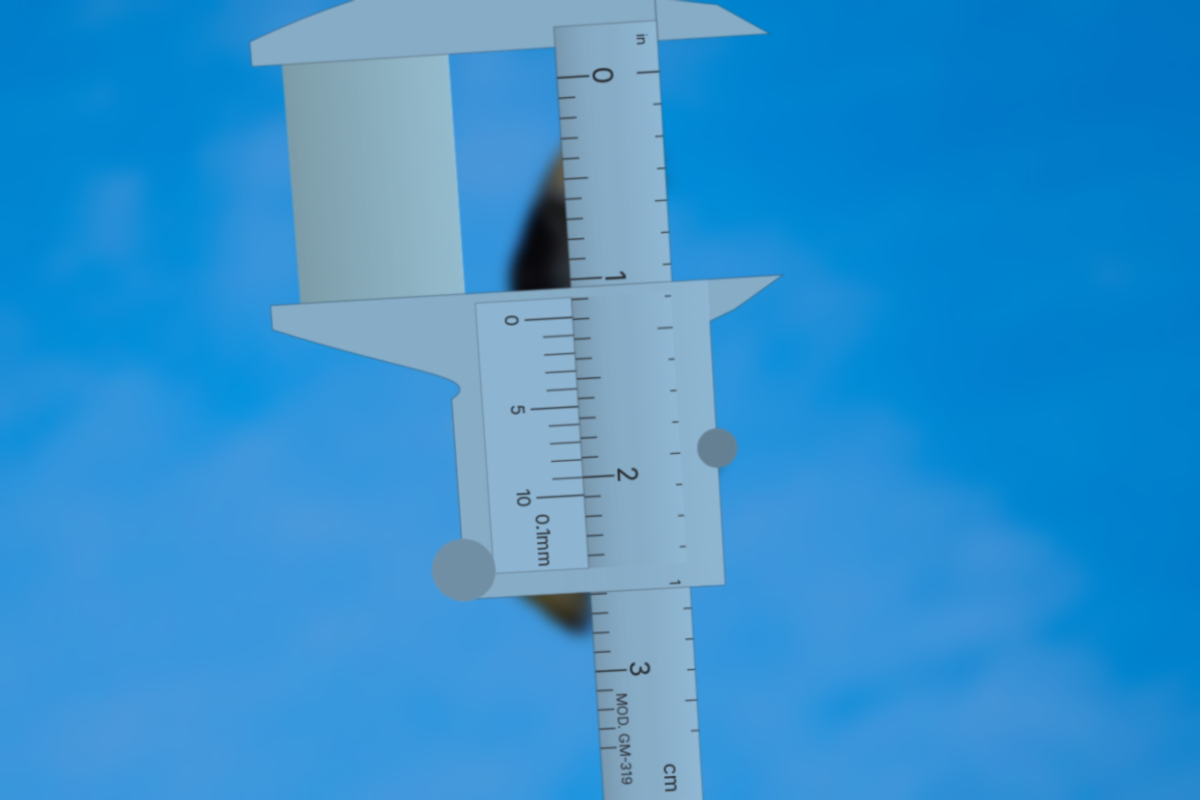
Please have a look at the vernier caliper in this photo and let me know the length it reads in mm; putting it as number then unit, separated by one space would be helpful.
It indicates 11.9 mm
